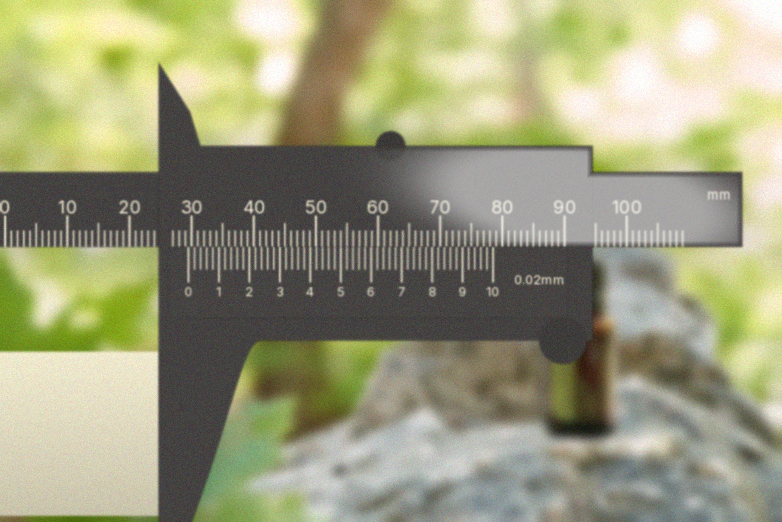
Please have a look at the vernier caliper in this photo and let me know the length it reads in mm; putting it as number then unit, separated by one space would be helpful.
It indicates 29.5 mm
